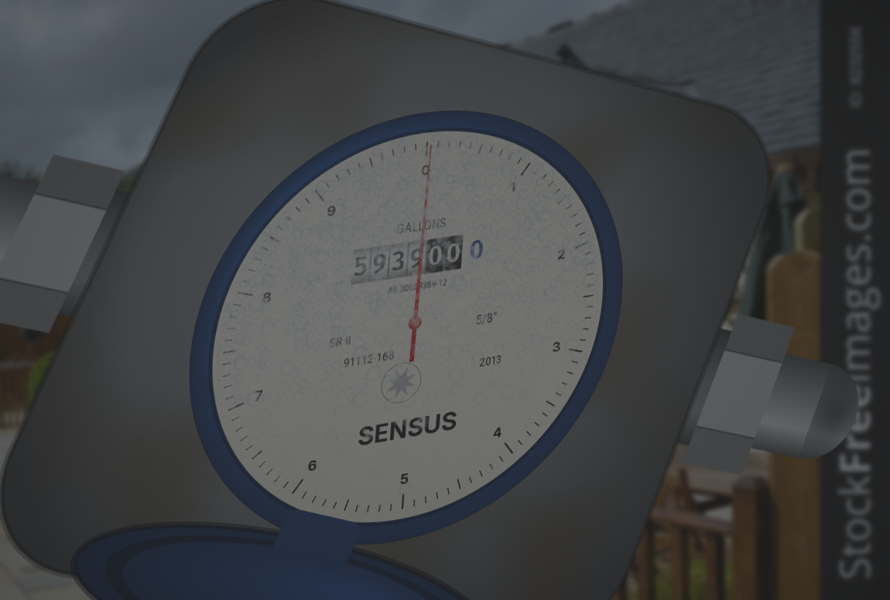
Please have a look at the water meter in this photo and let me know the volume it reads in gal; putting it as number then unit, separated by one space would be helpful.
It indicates 5939000.0 gal
